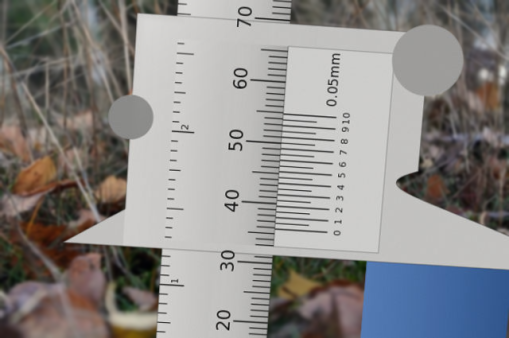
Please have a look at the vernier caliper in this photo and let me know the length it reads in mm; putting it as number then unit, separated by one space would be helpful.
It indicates 35.8 mm
